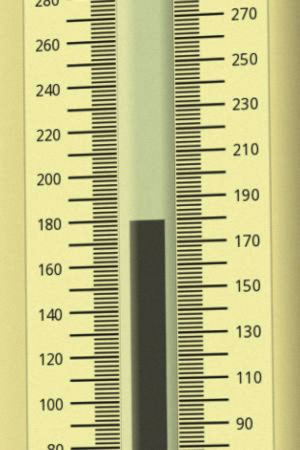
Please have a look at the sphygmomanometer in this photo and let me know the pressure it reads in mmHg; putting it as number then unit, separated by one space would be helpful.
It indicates 180 mmHg
